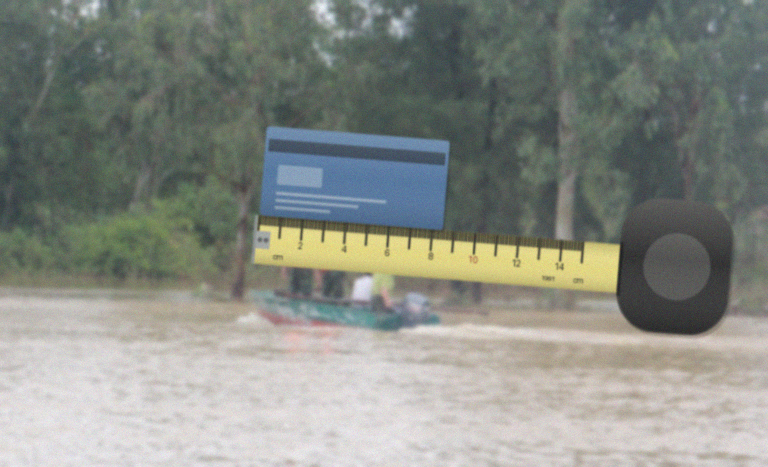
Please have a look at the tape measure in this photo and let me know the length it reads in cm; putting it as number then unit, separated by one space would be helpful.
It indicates 8.5 cm
